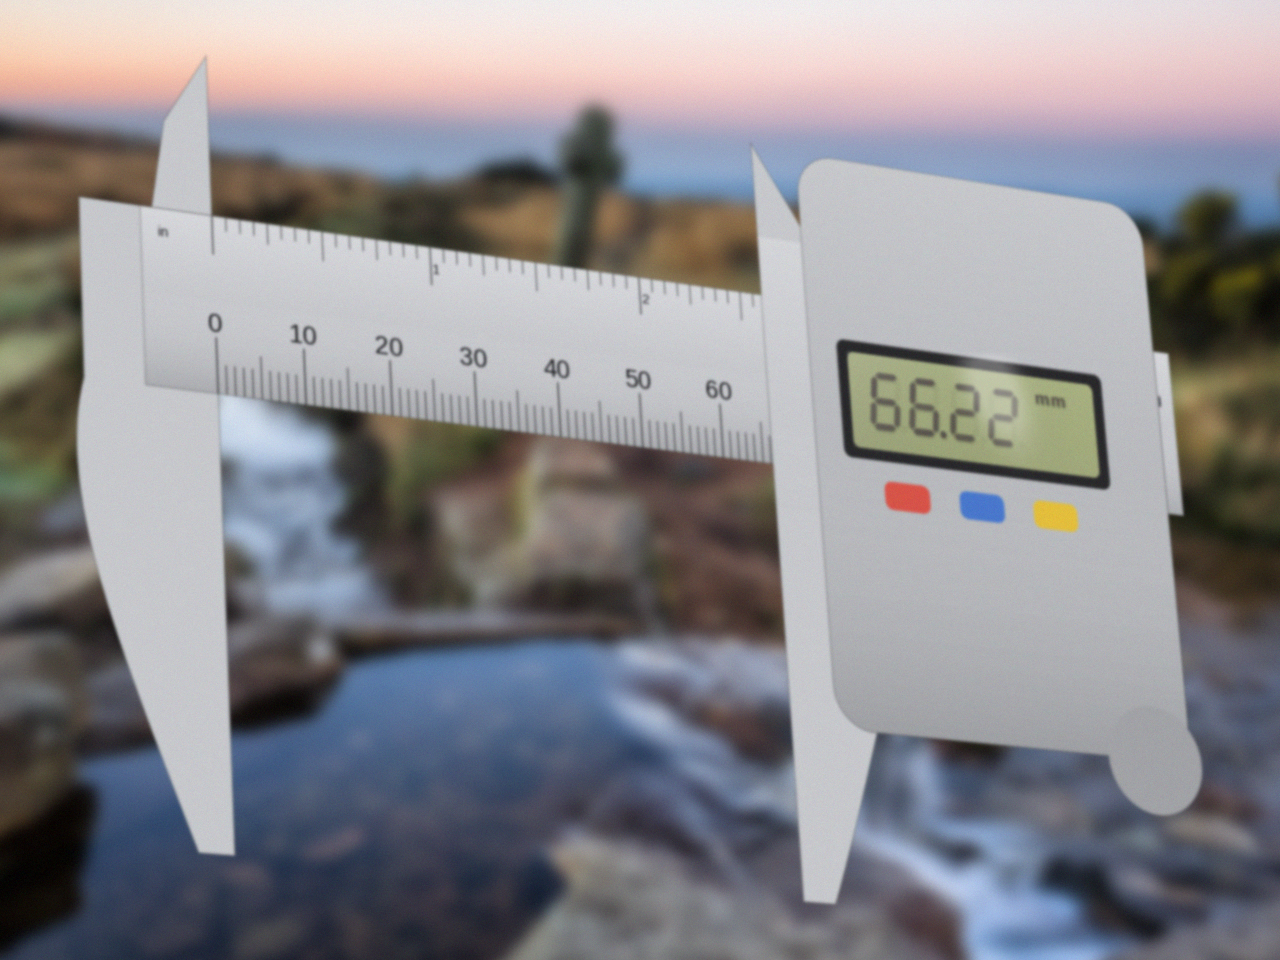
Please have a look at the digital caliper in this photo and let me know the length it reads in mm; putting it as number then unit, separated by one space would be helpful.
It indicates 66.22 mm
